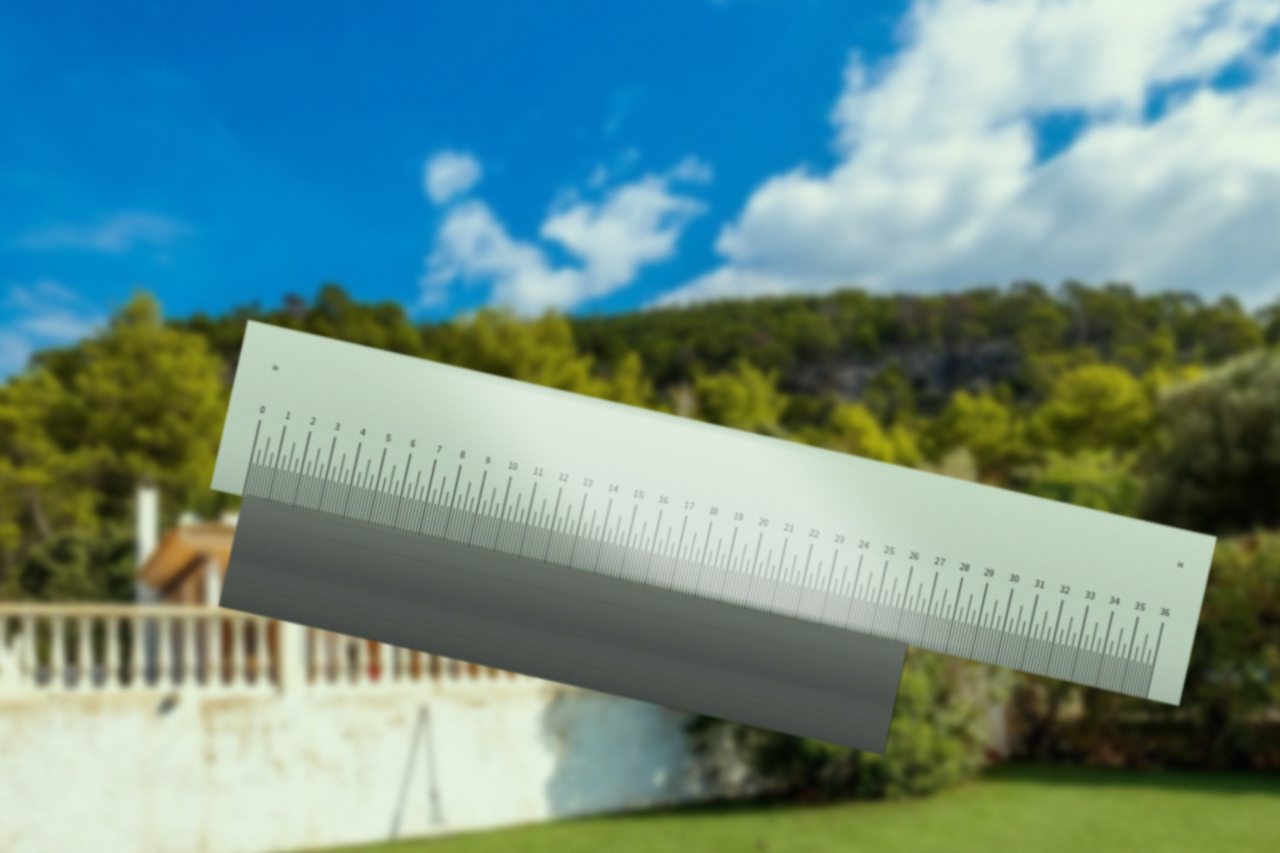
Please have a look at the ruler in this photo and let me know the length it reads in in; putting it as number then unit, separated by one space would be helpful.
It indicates 26.5 in
